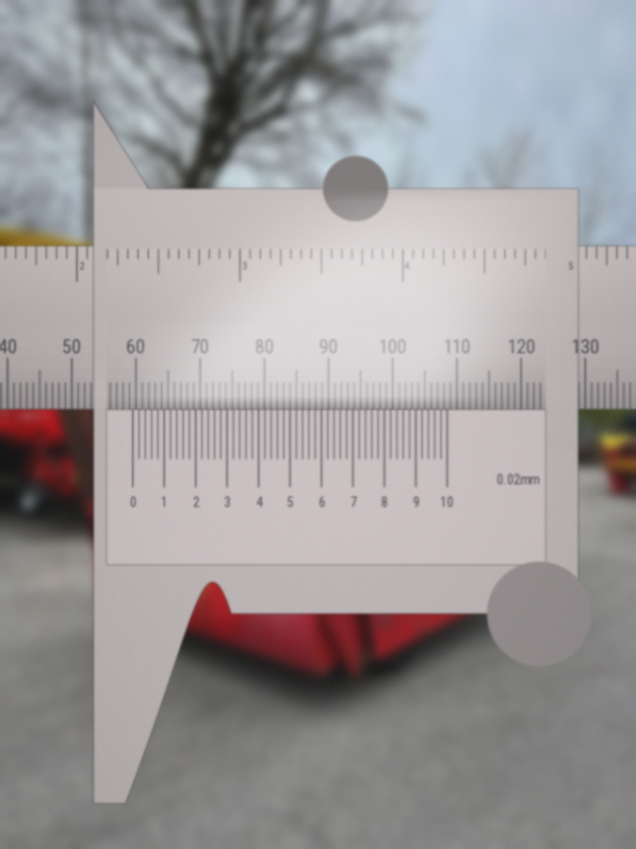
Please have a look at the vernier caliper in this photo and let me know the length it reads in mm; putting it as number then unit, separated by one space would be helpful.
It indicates 59.5 mm
